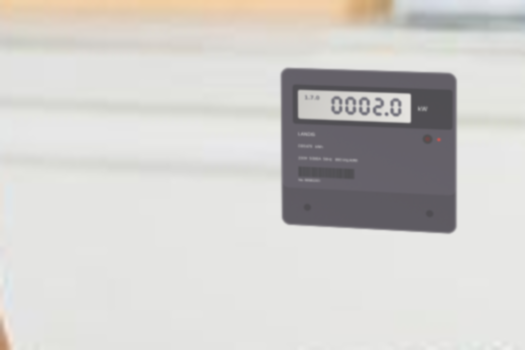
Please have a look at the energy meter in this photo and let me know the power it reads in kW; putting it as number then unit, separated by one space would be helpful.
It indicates 2.0 kW
